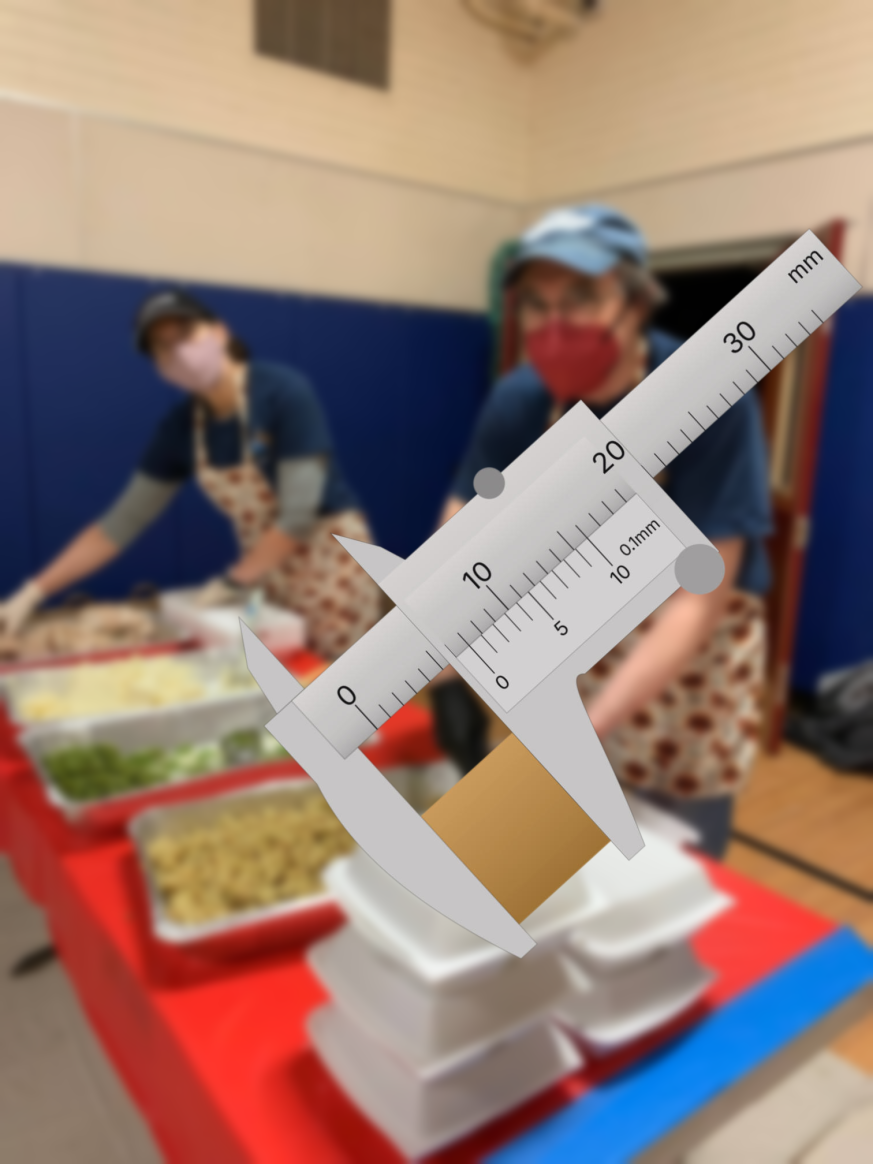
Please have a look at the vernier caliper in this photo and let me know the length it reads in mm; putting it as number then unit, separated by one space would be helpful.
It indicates 7.0 mm
